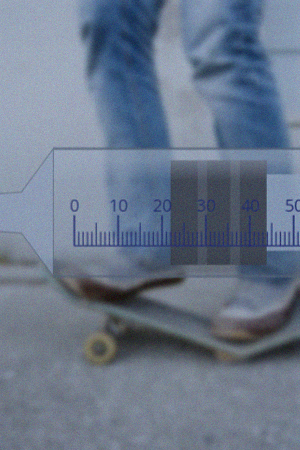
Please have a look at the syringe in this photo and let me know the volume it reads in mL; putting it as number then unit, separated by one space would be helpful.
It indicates 22 mL
